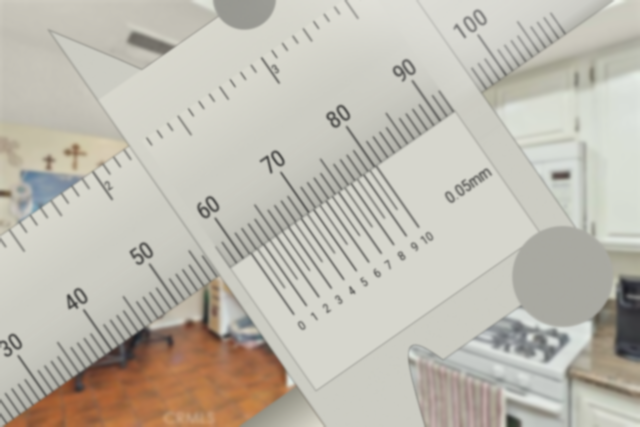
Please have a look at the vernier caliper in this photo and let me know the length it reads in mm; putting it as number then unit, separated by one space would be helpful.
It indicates 61.2 mm
